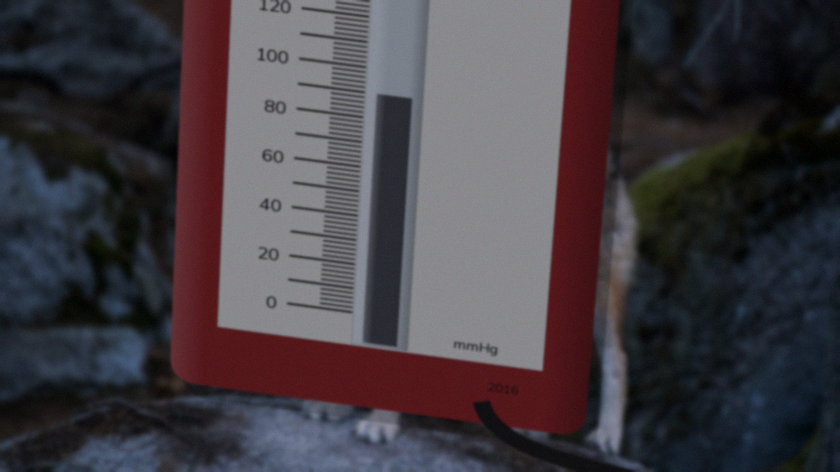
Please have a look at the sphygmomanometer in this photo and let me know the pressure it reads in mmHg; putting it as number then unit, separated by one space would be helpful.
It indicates 90 mmHg
